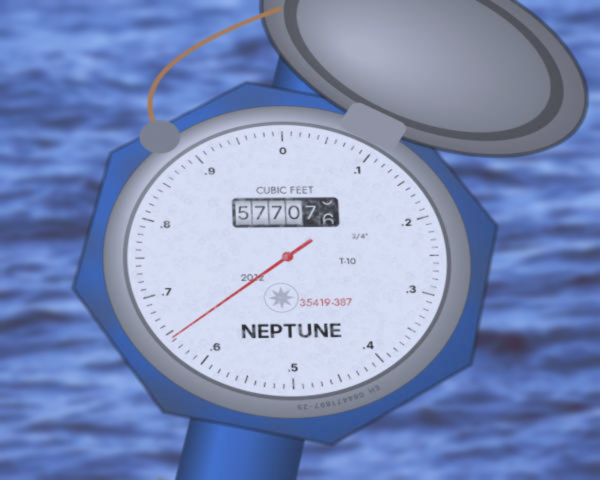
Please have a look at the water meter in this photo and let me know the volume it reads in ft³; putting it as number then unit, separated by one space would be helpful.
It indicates 577075.64 ft³
